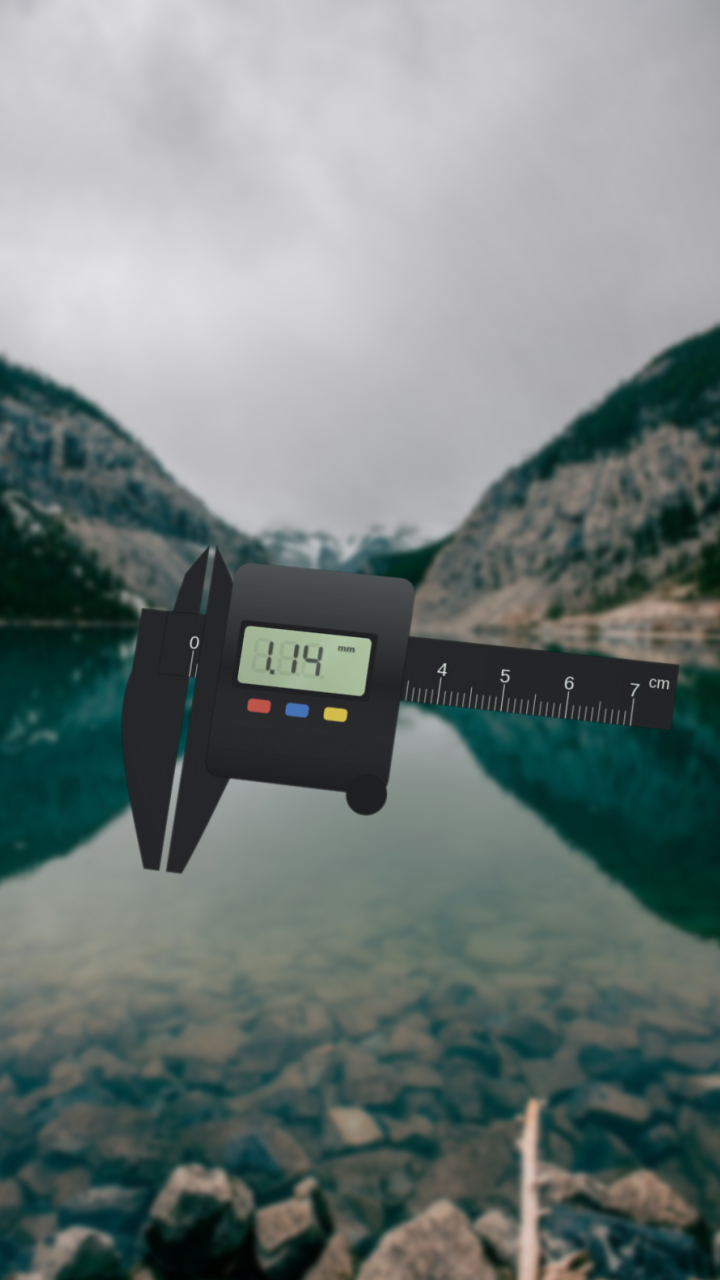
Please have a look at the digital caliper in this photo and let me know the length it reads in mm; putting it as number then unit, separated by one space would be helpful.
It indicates 1.14 mm
